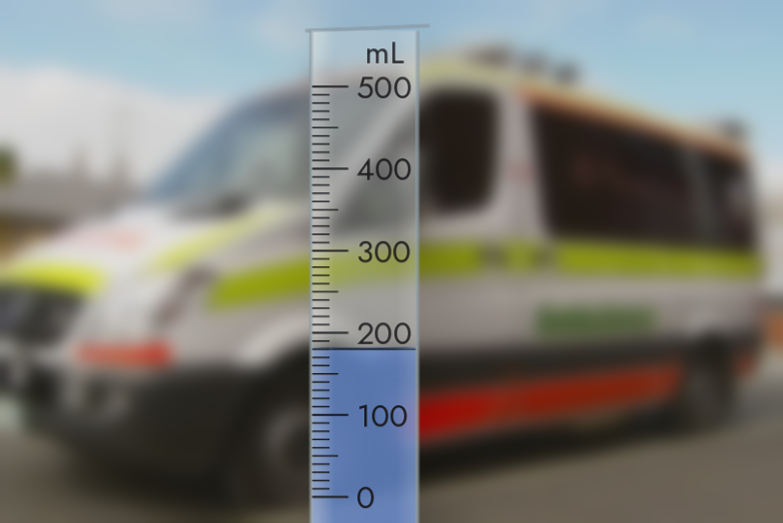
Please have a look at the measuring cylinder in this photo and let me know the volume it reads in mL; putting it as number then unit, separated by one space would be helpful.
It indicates 180 mL
